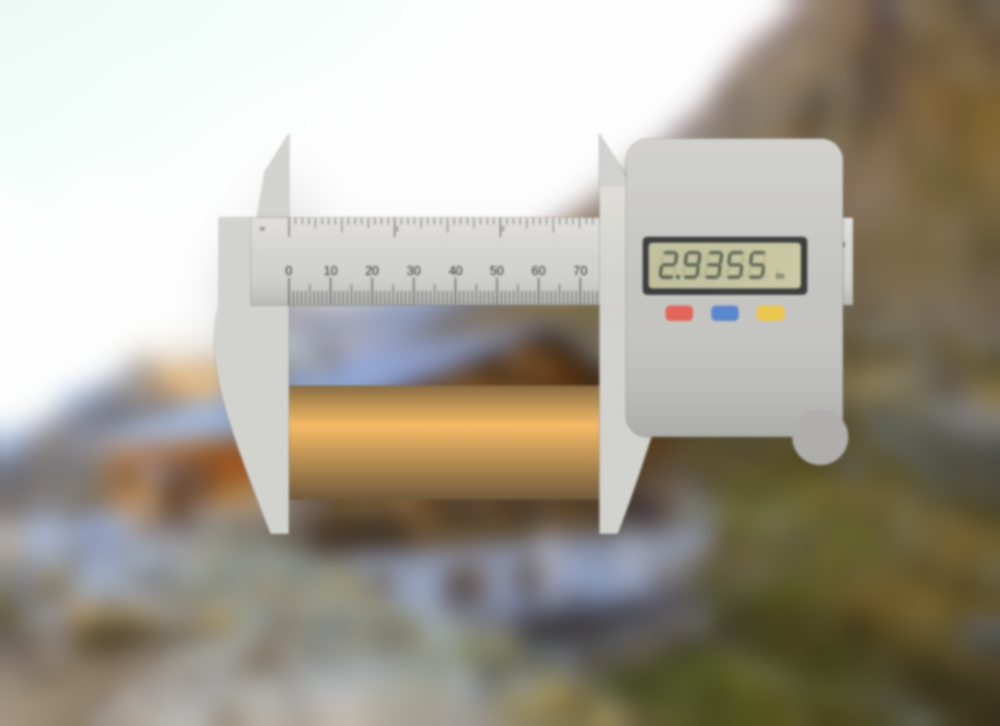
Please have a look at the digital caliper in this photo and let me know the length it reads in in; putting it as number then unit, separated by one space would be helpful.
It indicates 2.9355 in
